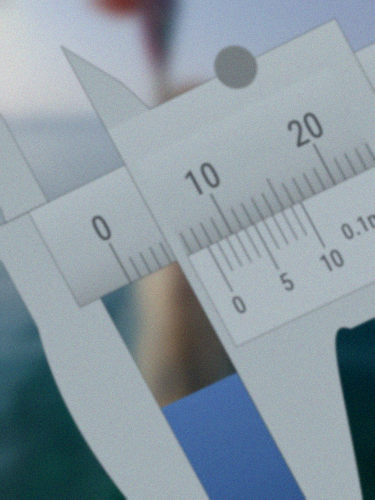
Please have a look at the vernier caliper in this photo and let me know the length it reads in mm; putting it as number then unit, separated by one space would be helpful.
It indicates 7.6 mm
